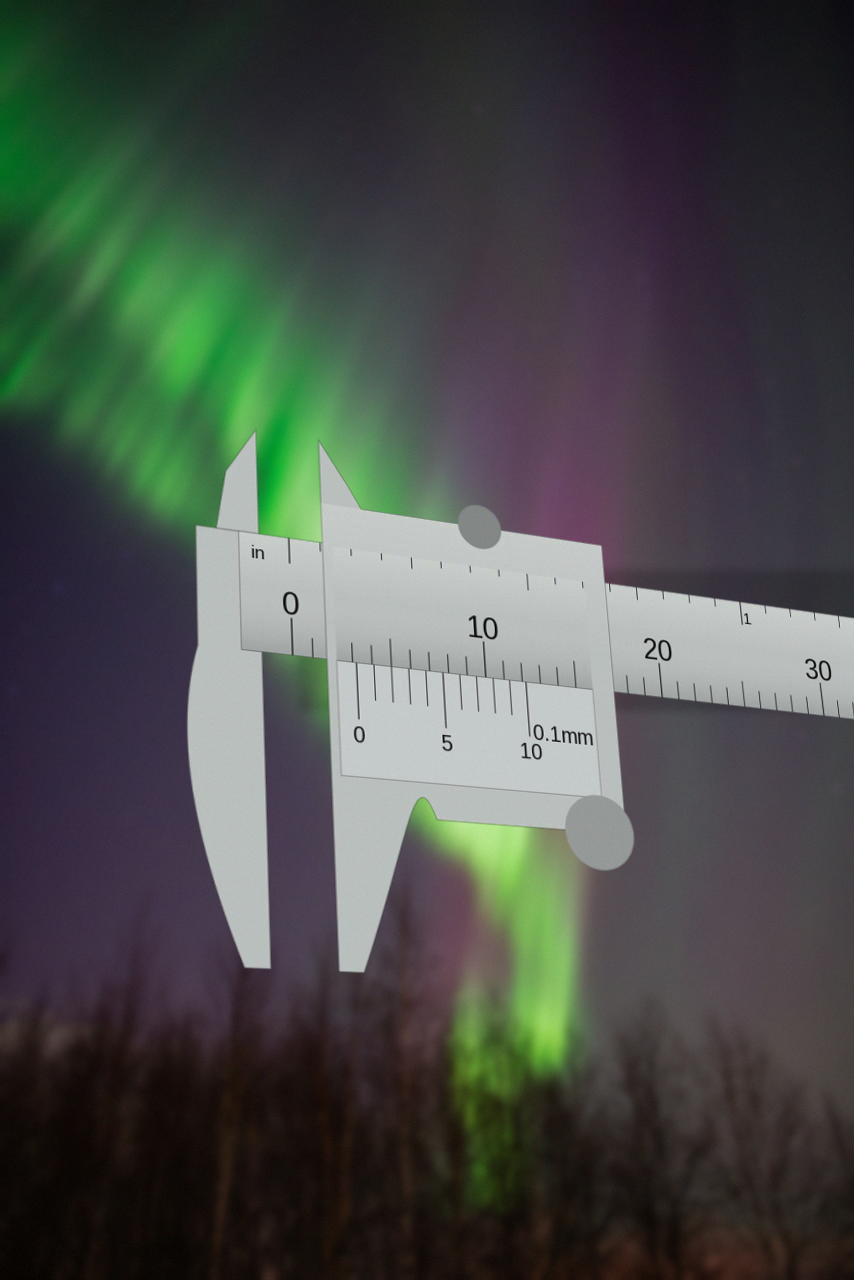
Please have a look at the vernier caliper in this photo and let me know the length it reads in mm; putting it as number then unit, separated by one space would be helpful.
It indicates 3.2 mm
